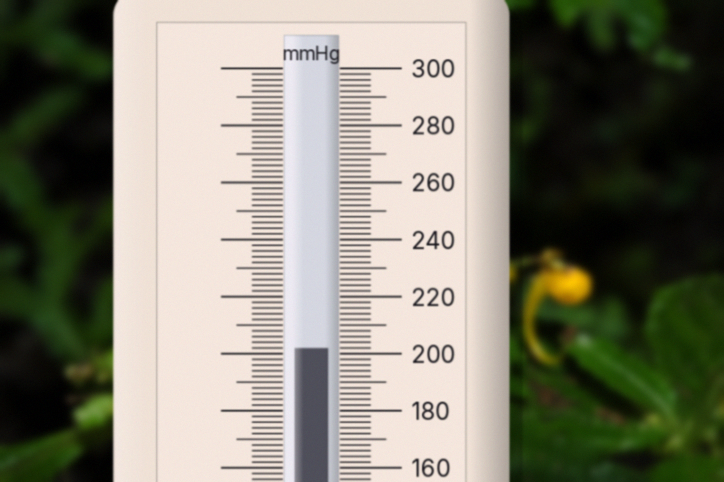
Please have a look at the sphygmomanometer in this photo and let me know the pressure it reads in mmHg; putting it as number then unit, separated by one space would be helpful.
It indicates 202 mmHg
